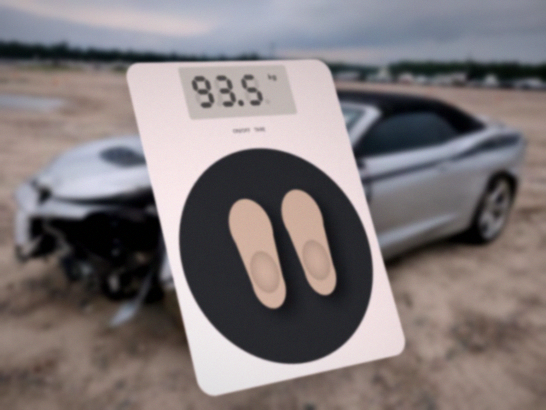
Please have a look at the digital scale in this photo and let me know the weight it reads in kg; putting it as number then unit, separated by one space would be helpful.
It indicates 93.5 kg
